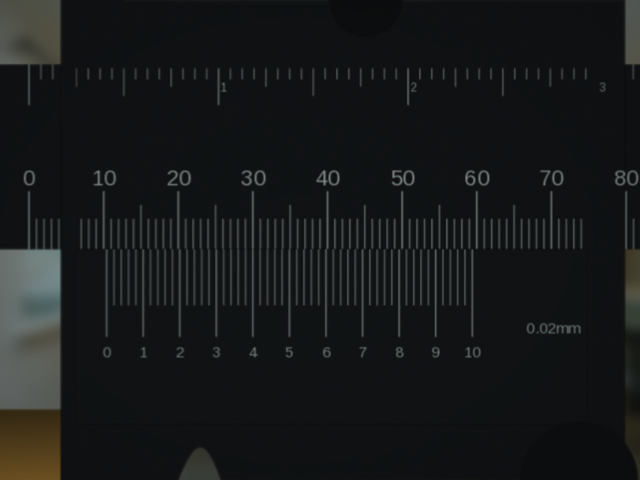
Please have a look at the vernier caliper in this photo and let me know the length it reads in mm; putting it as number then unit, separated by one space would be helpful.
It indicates 10.4 mm
